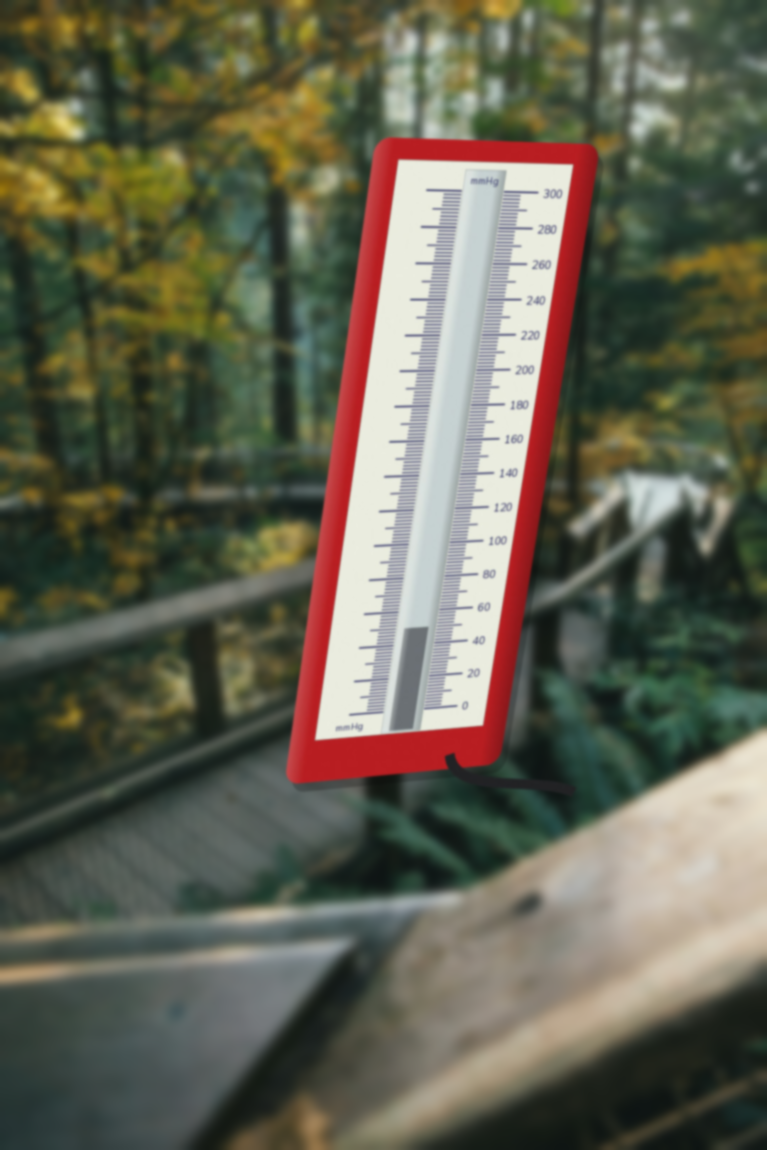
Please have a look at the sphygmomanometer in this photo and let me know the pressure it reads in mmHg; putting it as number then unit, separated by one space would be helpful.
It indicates 50 mmHg
